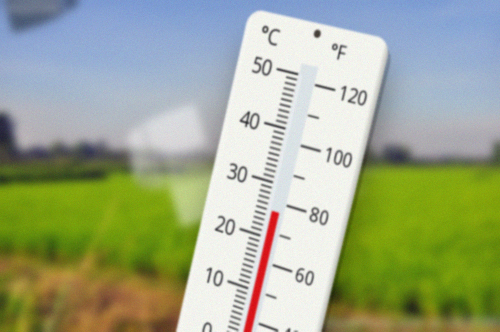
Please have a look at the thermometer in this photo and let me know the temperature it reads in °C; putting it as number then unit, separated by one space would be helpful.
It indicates 25 °C
